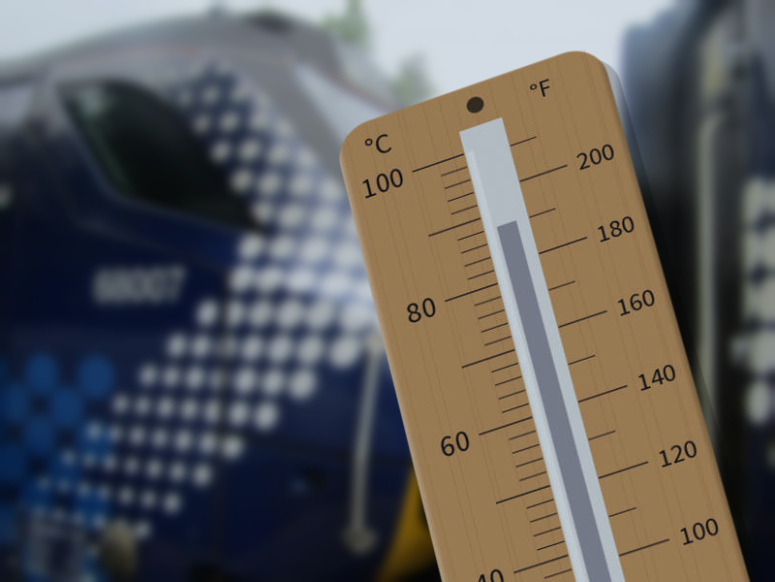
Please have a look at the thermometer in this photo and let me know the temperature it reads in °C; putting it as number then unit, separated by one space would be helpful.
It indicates 88 °C
